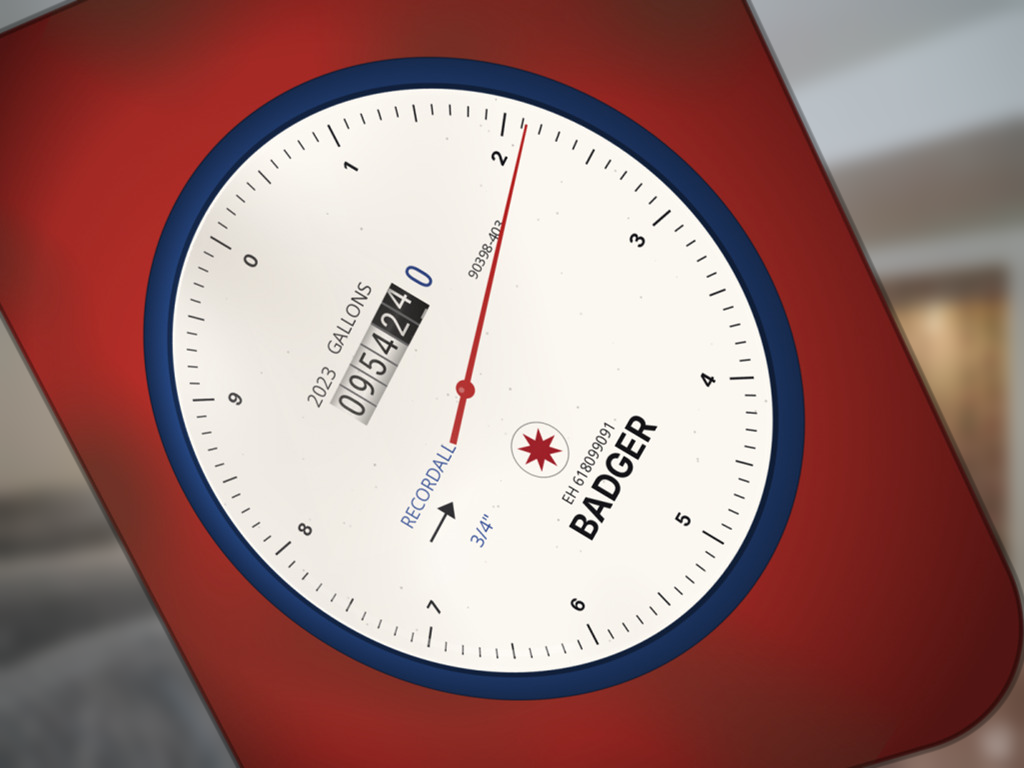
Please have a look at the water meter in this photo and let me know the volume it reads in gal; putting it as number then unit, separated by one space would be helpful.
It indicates 954242.1 gal
